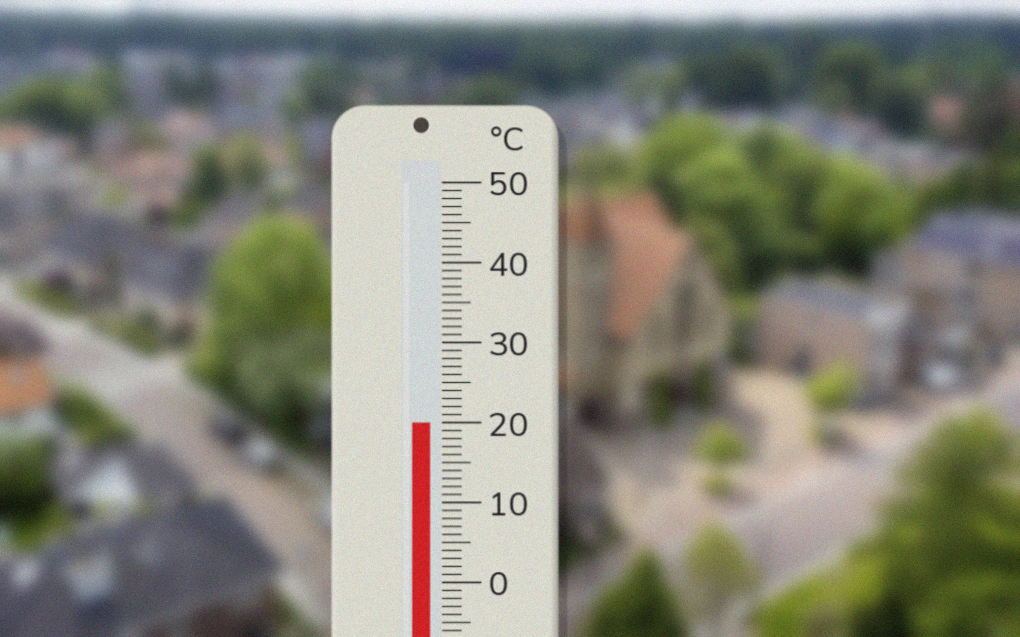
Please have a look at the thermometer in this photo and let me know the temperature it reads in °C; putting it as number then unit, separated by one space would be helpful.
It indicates 20 °C
